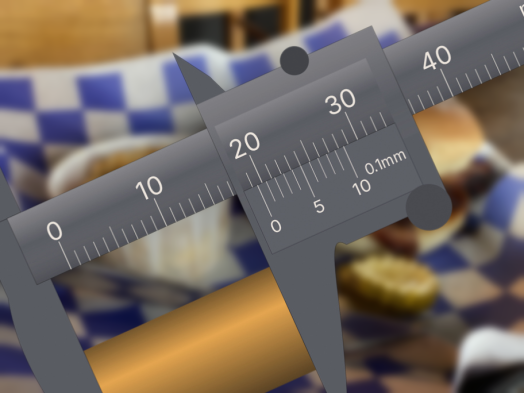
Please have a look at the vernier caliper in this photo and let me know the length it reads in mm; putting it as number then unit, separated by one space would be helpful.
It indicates 19.5 mm
